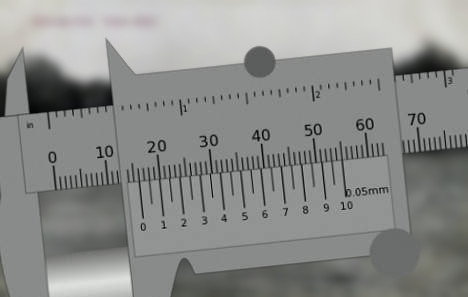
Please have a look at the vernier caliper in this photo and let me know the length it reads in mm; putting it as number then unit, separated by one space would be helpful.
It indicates 16.0 mm
